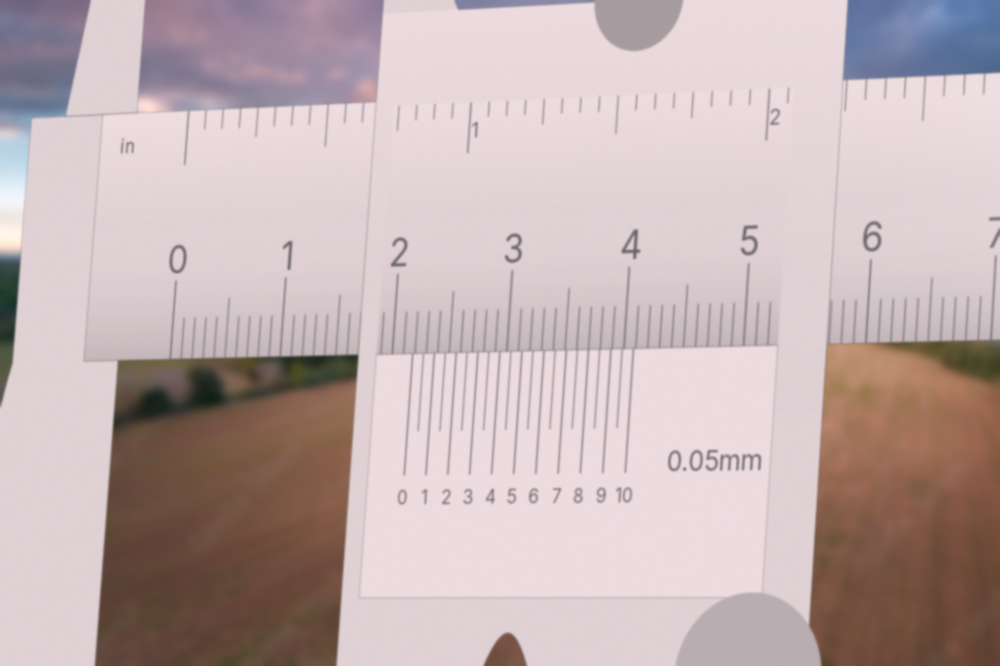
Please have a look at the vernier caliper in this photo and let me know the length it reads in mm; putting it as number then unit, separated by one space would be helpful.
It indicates 21.8 mm
